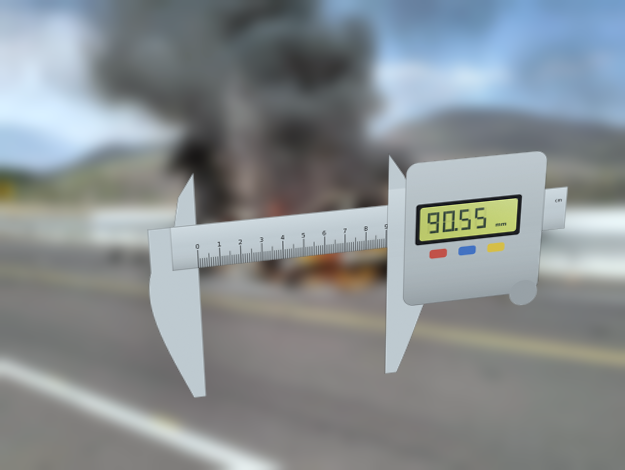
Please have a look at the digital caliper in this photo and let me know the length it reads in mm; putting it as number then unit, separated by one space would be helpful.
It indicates 90.55 mm
